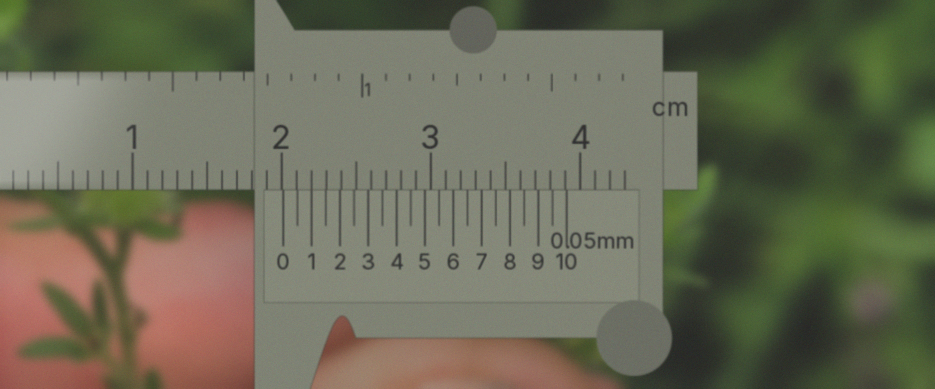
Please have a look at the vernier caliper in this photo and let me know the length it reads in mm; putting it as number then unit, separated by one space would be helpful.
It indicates 20.1 mm
